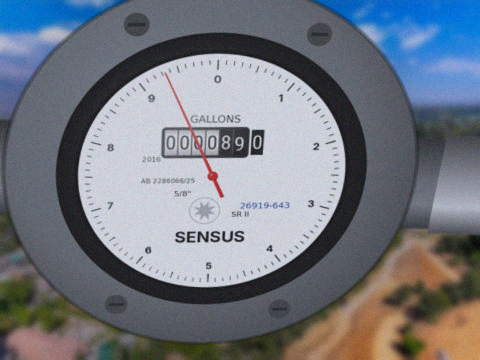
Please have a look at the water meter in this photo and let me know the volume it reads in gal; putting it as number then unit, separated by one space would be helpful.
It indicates 889.3 gal
